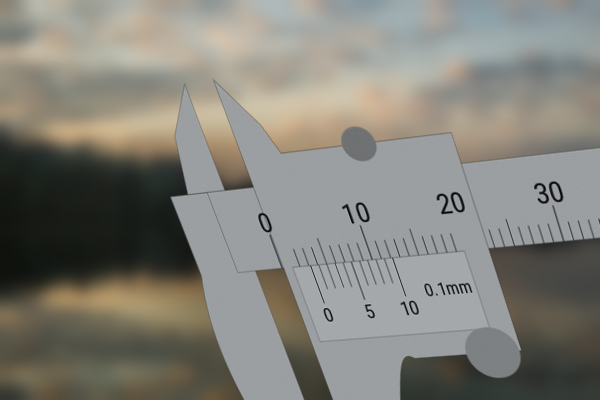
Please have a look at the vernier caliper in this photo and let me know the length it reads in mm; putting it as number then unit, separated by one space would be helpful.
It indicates 3.2 mm
